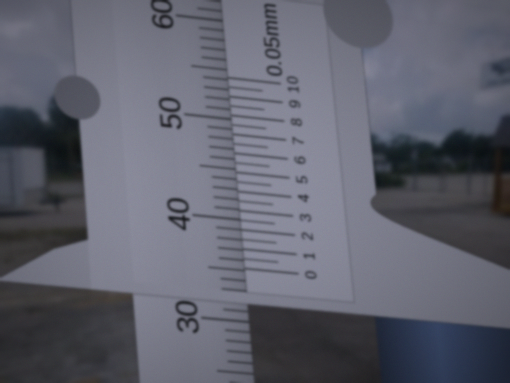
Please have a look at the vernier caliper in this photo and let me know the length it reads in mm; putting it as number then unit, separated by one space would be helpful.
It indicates 35.2 mm
